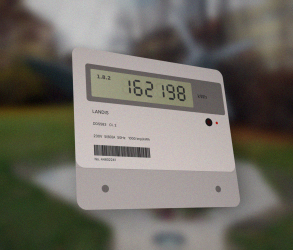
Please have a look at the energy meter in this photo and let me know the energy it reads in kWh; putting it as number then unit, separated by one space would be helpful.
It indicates 162198 kWh
